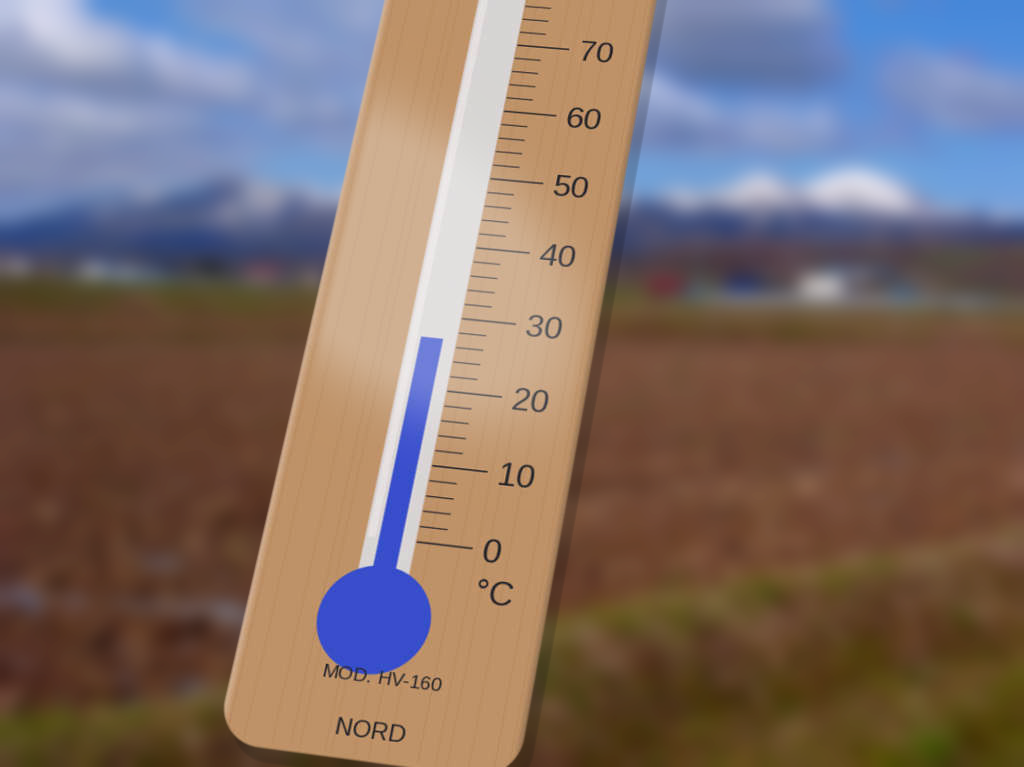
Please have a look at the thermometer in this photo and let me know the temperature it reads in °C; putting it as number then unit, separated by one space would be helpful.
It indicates 27 °C
